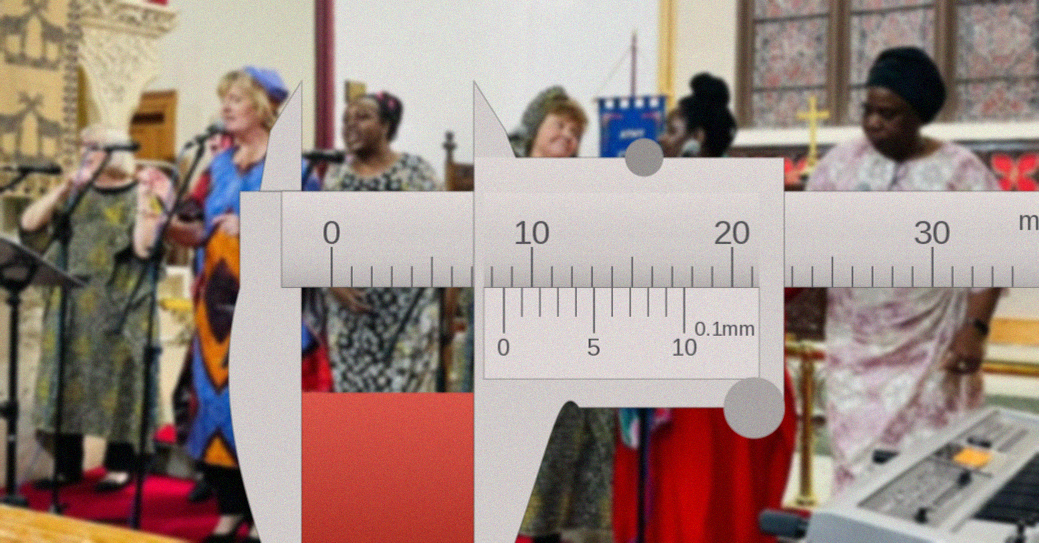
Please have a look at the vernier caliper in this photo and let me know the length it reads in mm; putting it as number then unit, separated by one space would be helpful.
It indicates 8.6 mm
